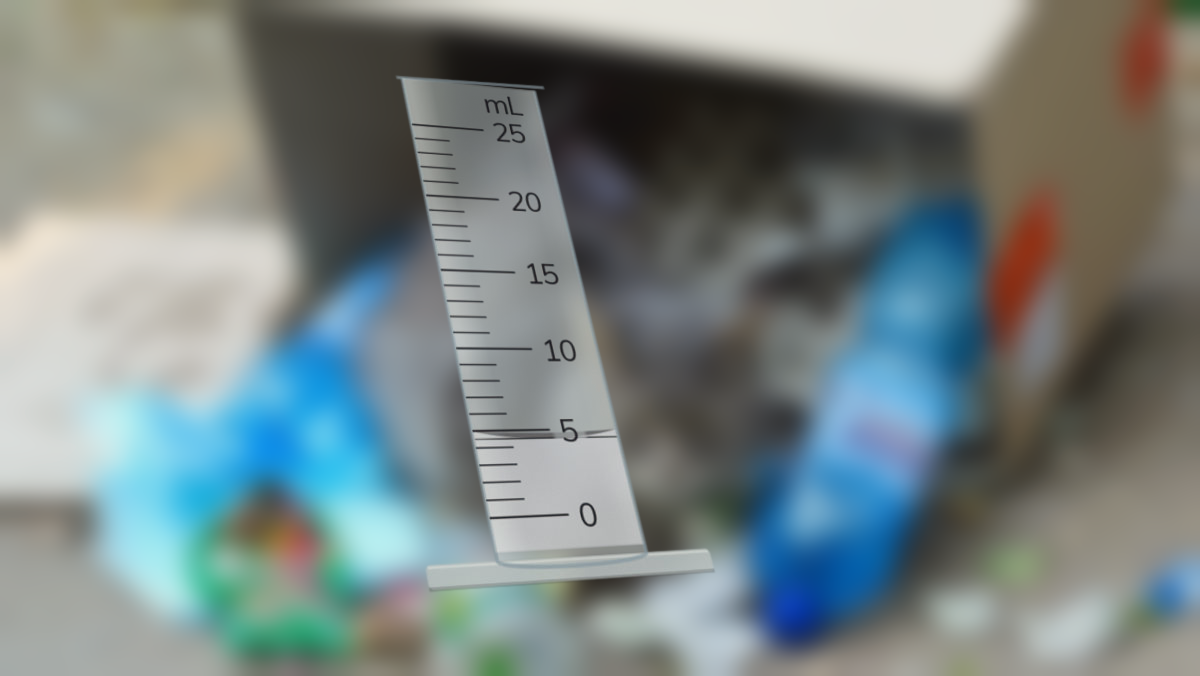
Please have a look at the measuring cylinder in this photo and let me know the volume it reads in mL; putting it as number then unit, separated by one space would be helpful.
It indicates 4.5 mL
